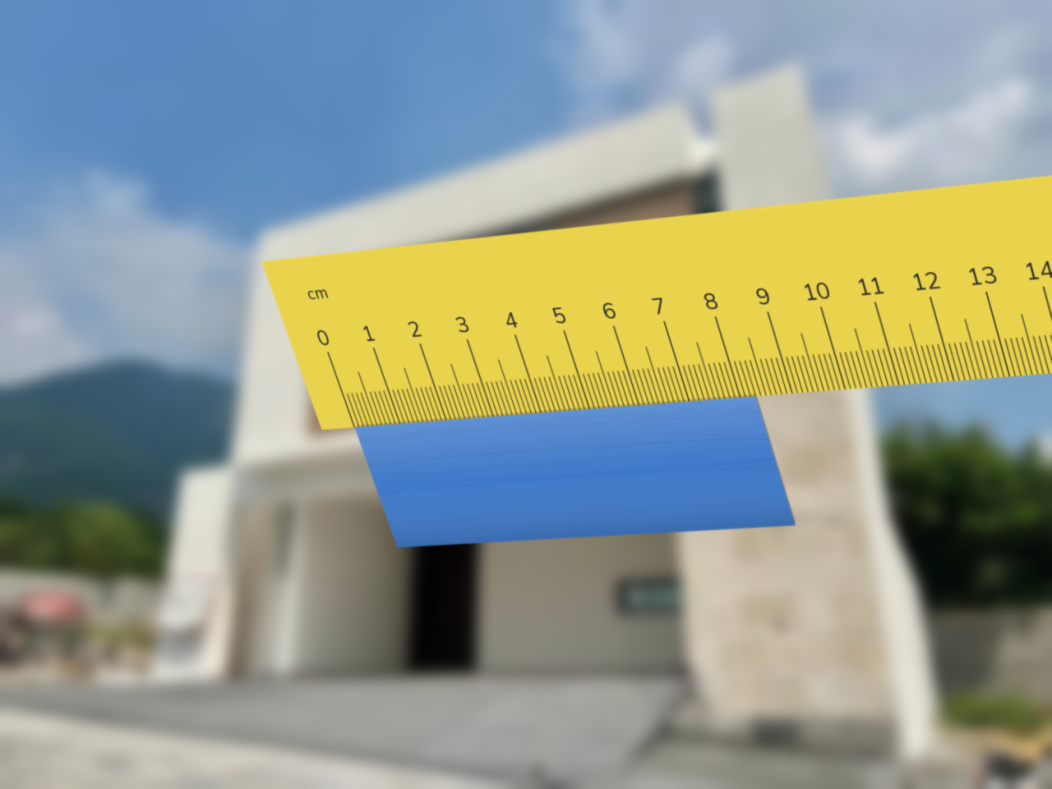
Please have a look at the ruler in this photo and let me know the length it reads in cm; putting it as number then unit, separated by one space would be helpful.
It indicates 8.3 cm
